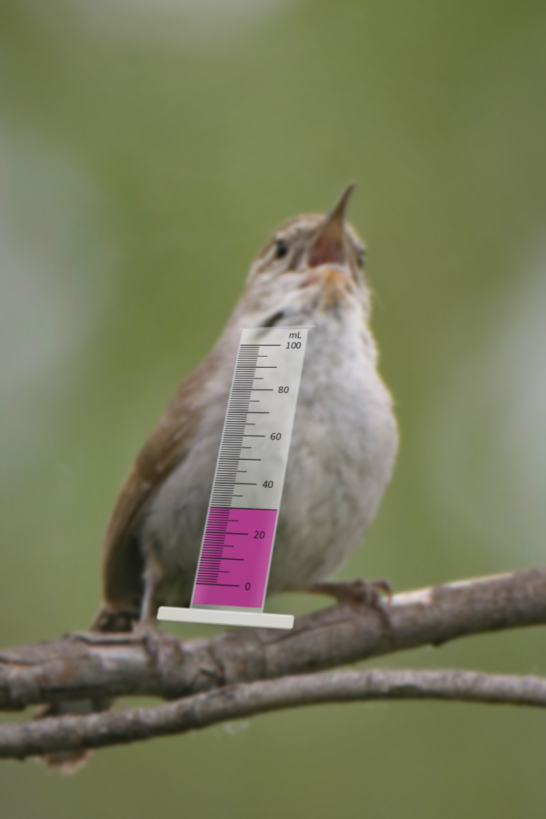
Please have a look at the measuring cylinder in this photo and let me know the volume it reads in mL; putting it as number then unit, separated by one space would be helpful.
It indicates 30 mL
